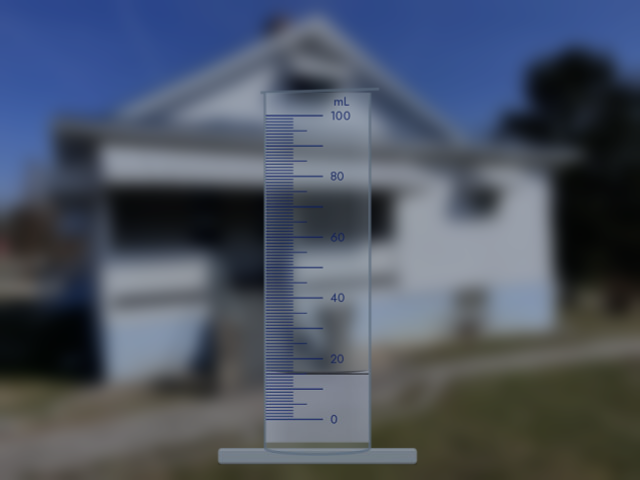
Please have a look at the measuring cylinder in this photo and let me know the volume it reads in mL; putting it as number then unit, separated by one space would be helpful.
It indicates 15 mL
